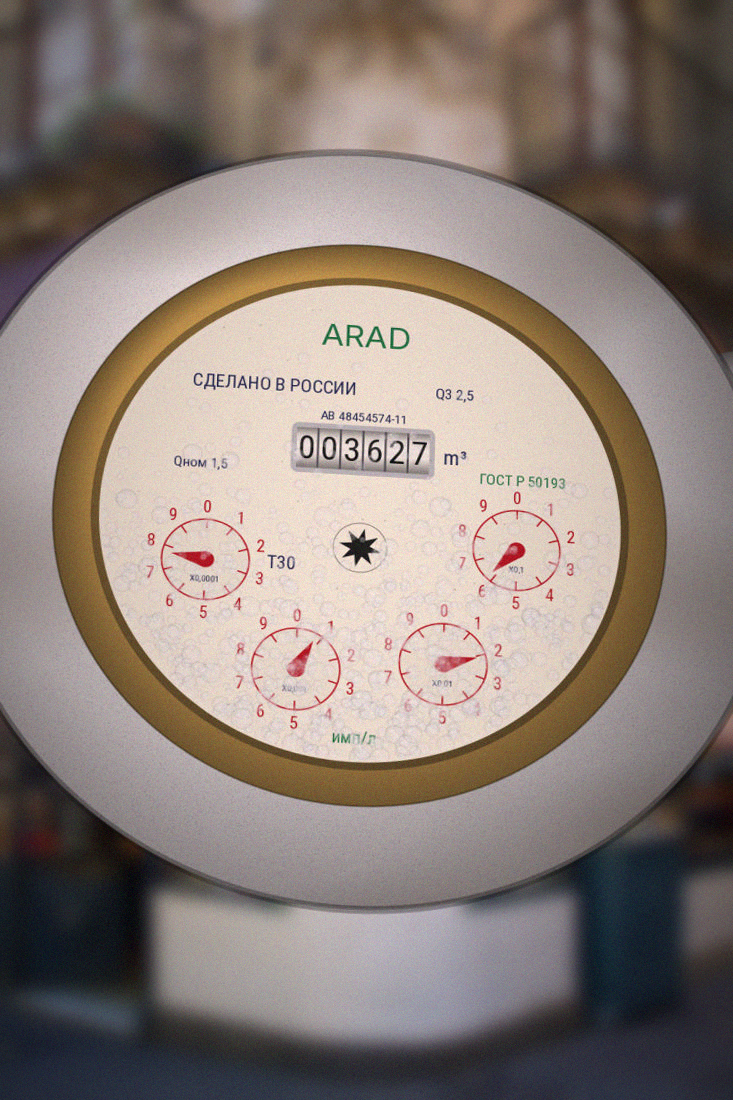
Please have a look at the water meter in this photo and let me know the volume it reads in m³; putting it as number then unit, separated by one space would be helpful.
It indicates 3627.6207 m³
